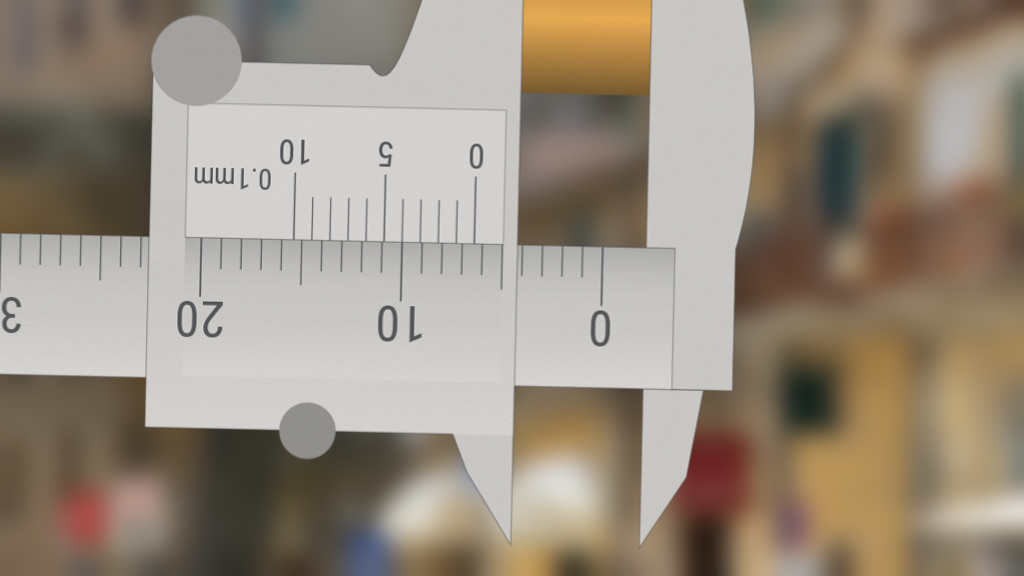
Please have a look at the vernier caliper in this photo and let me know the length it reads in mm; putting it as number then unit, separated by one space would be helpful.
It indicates 6.4 mm
